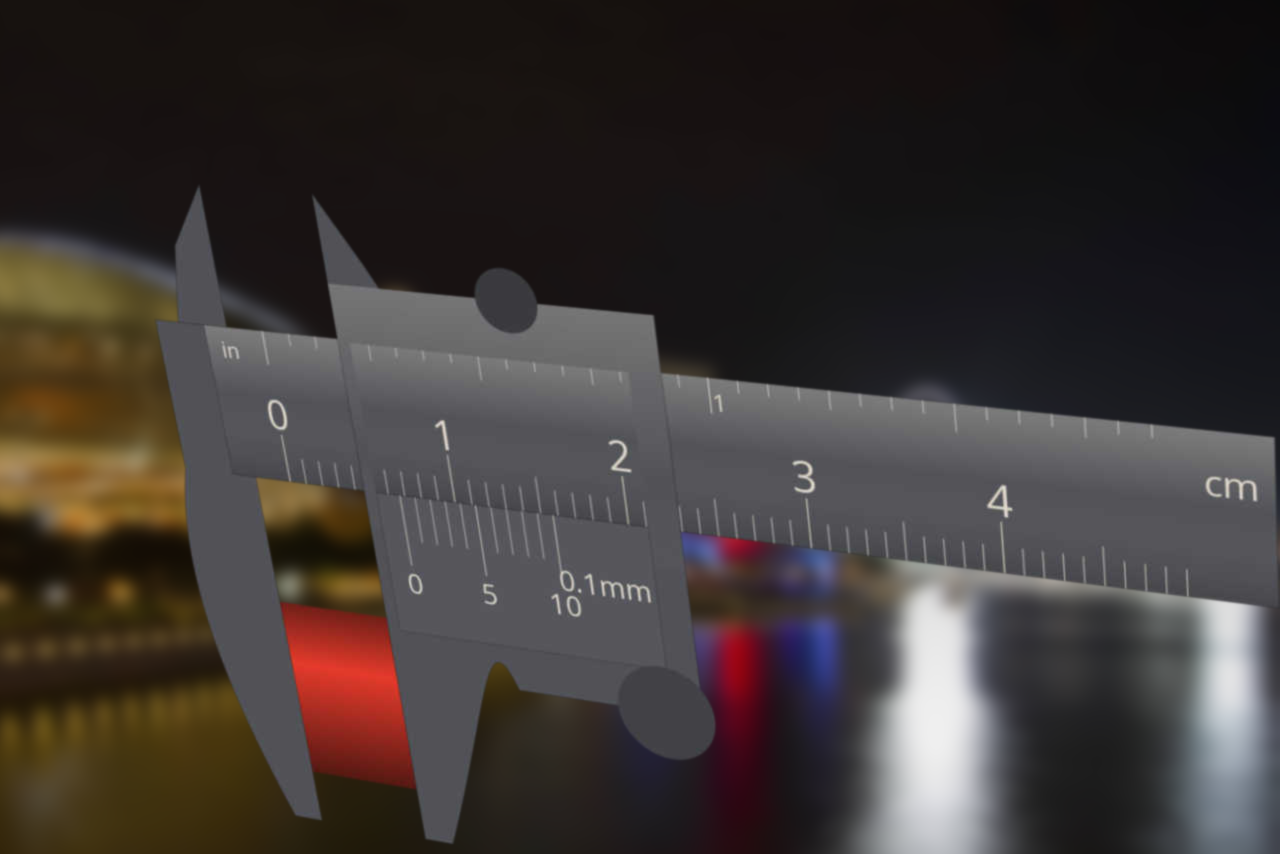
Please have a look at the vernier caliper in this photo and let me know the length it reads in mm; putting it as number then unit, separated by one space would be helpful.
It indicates 6.7 mm
